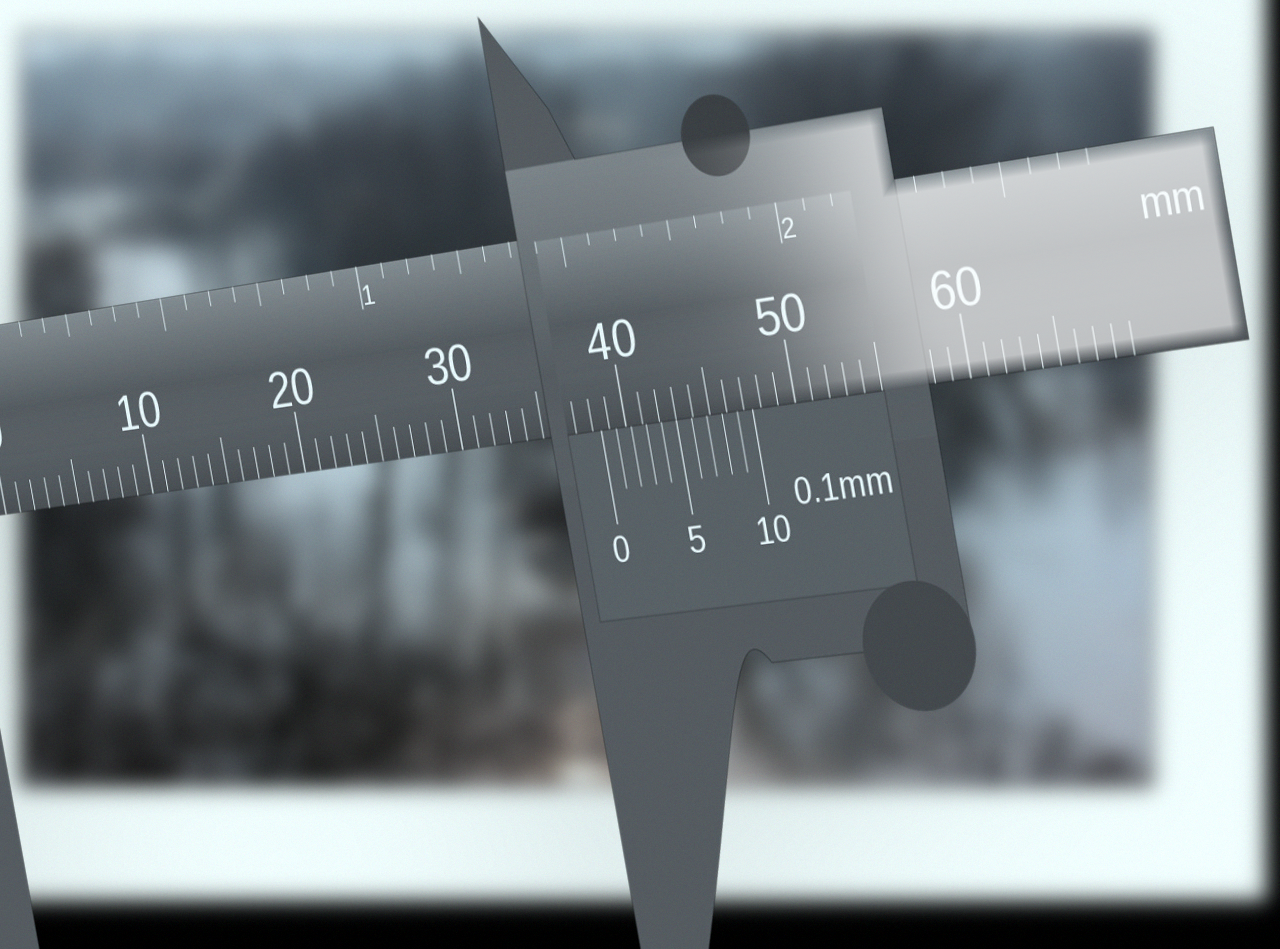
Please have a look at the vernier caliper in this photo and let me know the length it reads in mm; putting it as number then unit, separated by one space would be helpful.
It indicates 38.5 mm
